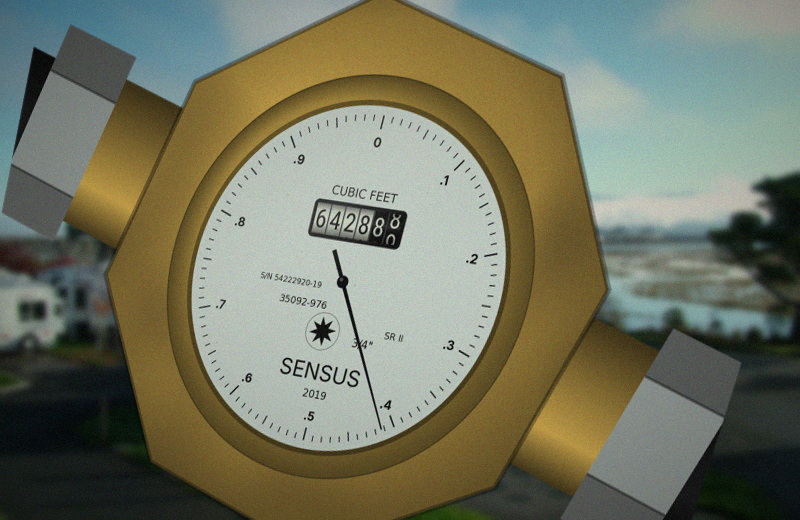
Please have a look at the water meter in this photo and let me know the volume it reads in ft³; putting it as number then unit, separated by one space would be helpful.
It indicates 642888.41 ft³
